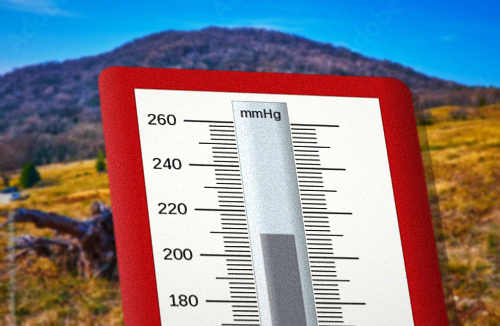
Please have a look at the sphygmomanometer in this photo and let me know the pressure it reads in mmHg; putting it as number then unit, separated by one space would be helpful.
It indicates 210 mmHg
